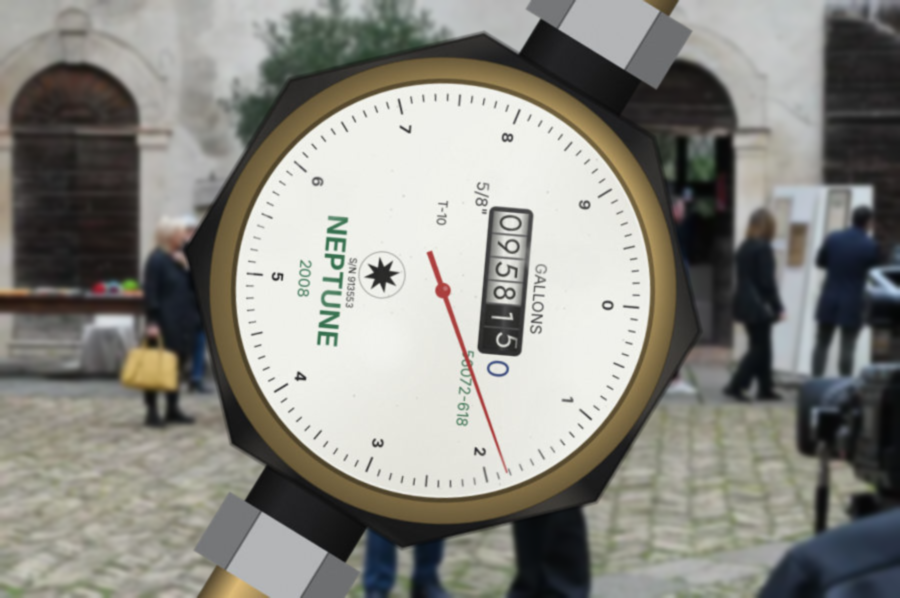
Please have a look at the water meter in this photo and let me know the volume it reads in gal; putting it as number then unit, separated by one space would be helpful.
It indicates 958151.8 gal
